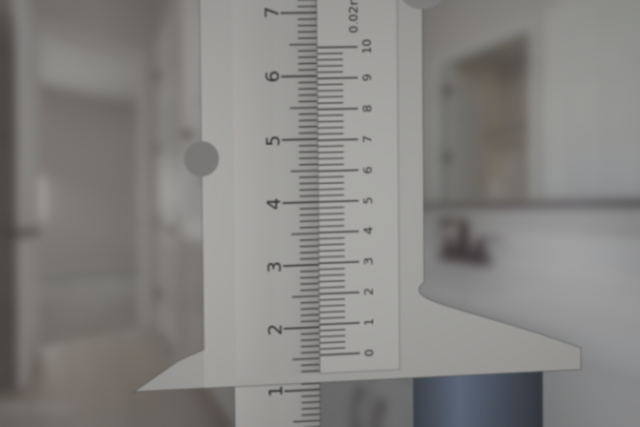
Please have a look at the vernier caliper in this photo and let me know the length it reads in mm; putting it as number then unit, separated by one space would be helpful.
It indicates 15.5 mm
